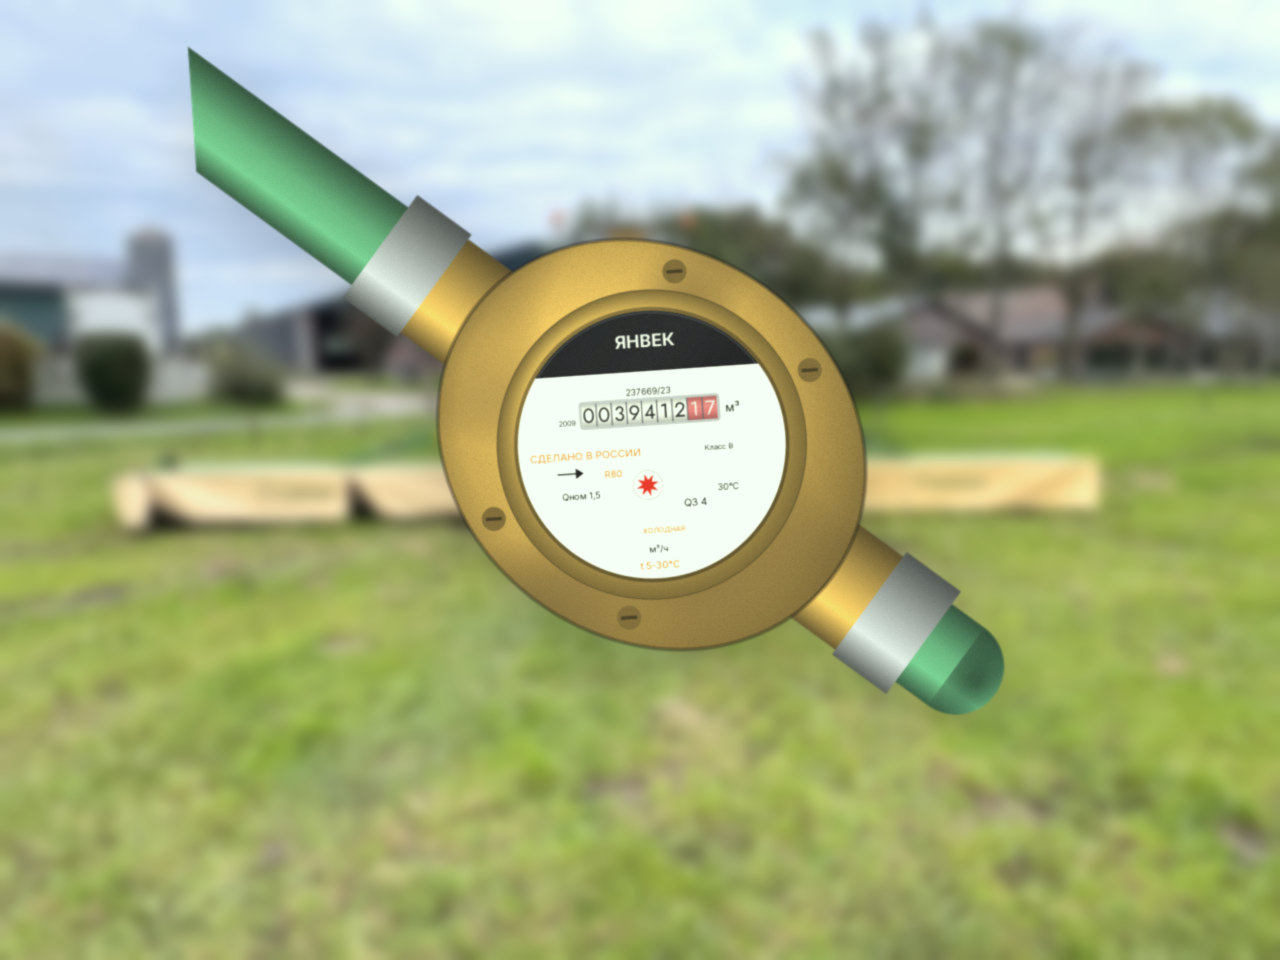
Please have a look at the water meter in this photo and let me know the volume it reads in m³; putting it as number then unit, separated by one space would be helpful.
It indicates 39412.17 m³
